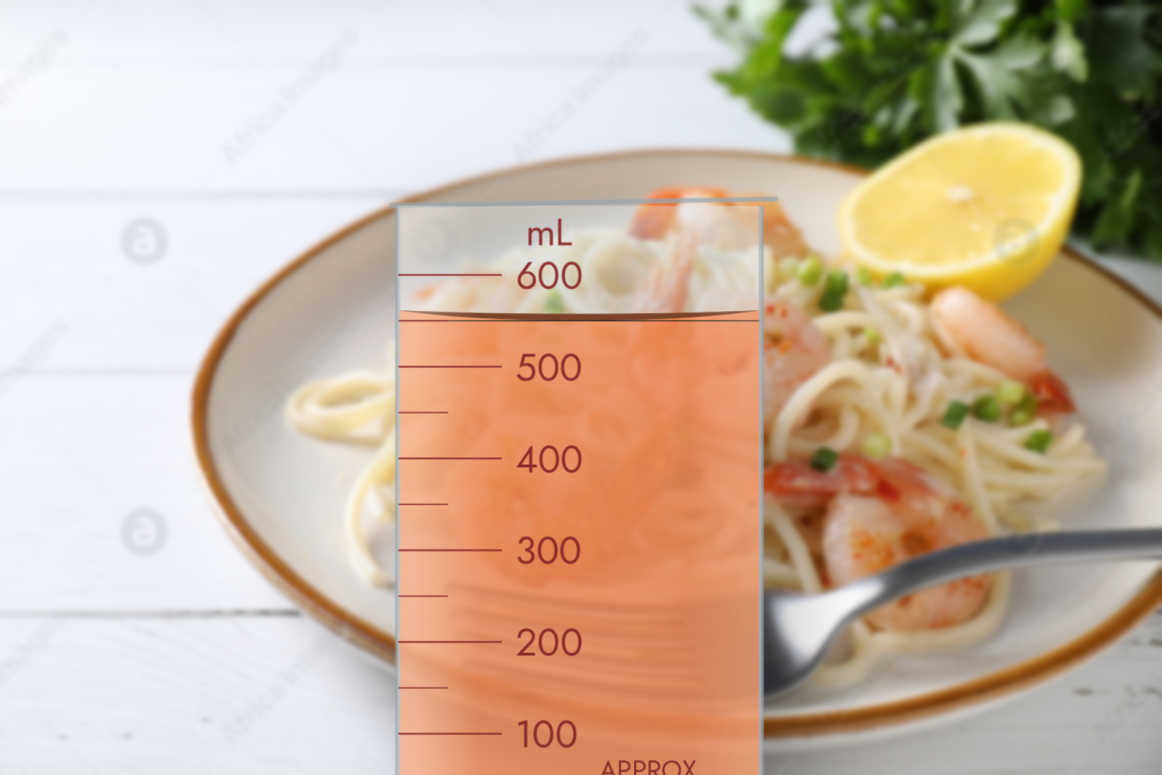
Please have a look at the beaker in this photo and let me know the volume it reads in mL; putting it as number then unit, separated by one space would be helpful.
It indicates 550 mL
